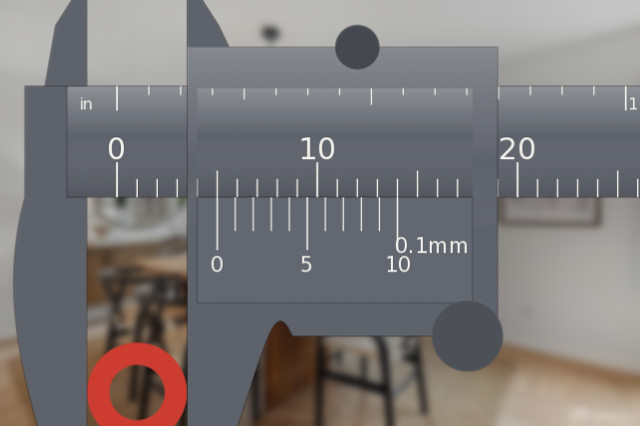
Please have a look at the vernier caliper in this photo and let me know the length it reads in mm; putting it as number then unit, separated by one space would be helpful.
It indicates 5.0 mm
